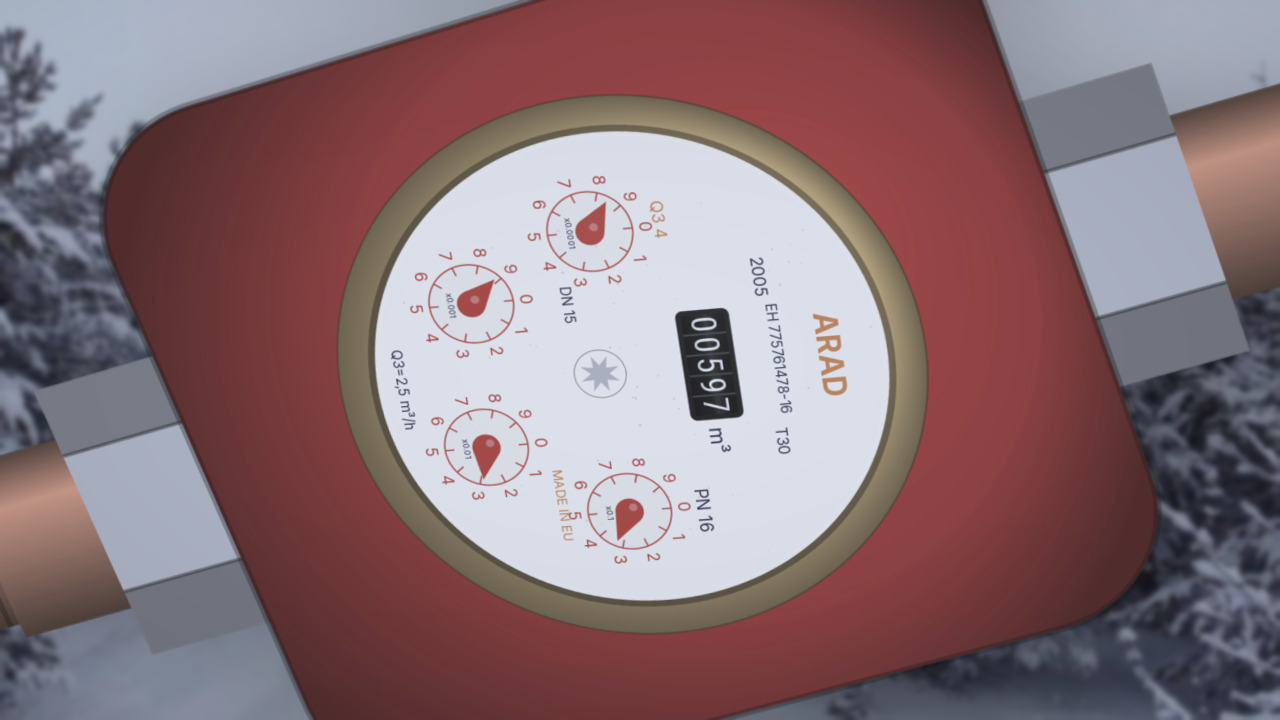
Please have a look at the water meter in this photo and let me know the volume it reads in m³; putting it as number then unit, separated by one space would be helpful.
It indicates 597.3288 m³
